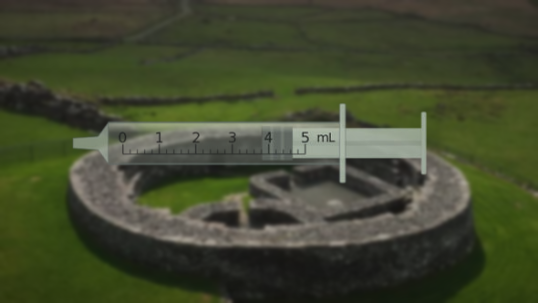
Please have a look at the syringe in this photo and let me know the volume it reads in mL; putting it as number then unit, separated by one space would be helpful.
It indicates 3.8 mL
